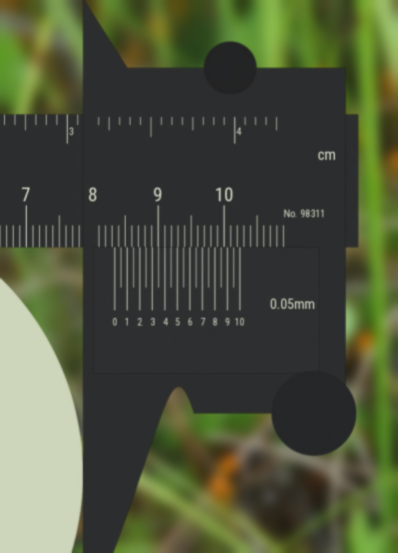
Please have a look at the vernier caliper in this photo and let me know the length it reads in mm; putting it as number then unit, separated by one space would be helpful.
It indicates 83.4 mm
